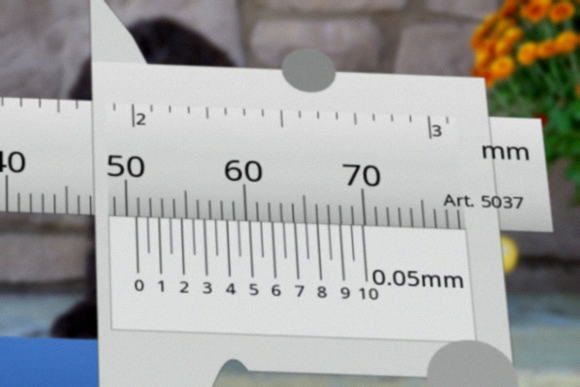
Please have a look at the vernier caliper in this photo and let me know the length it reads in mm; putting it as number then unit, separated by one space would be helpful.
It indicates 50.8 mm
